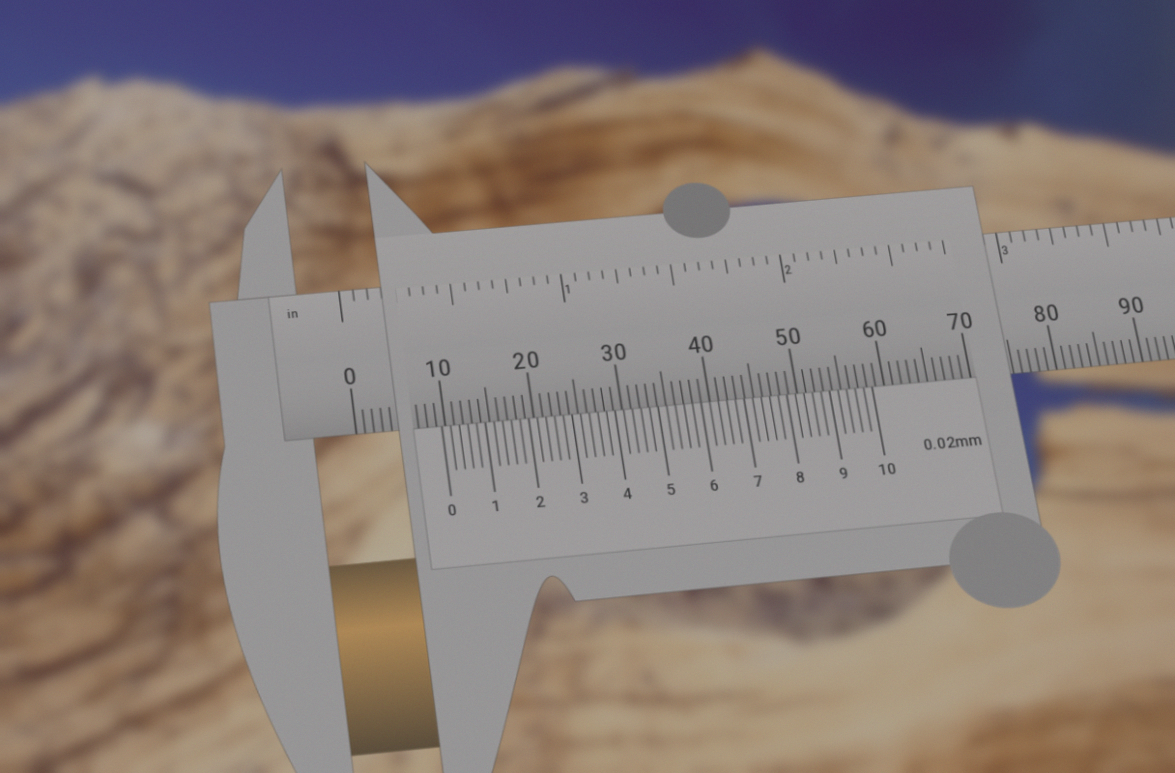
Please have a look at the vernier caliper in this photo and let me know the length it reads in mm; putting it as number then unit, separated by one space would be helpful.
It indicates 9.6 mm
